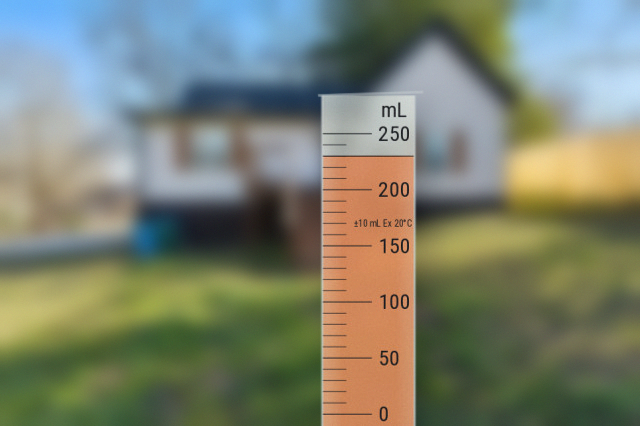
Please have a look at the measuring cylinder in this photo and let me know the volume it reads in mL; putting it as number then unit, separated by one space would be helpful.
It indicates 230 mL
